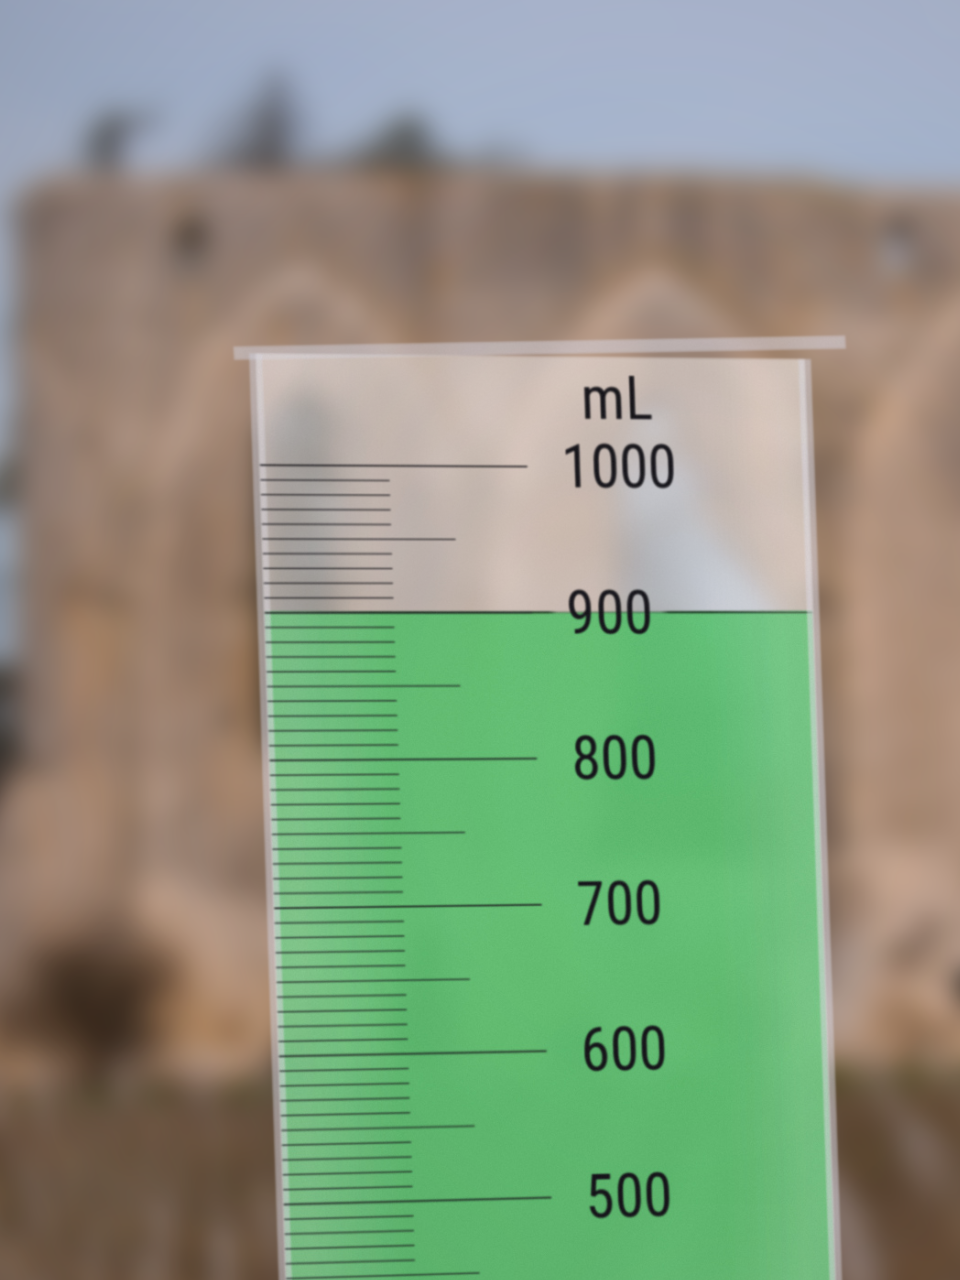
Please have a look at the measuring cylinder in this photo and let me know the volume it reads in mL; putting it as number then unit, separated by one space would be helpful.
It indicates 900 mL
